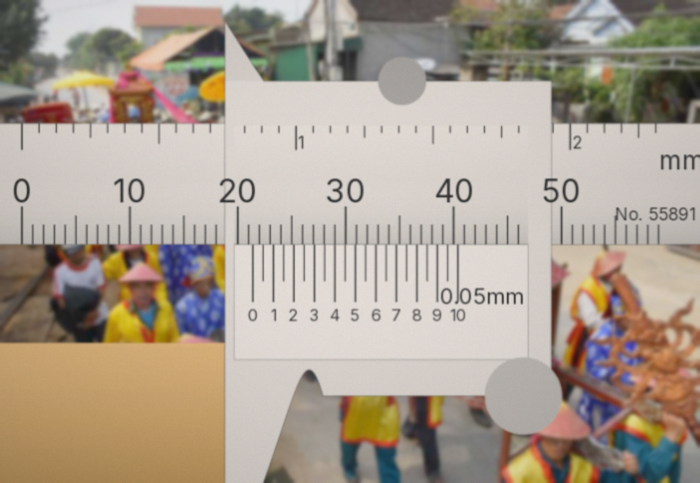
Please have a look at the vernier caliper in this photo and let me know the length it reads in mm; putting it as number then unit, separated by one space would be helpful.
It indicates 21.4 mm
